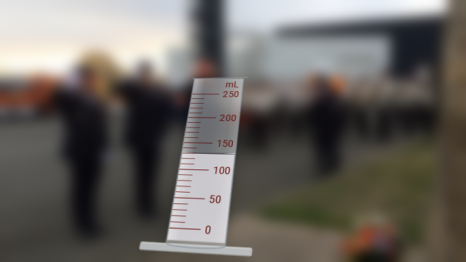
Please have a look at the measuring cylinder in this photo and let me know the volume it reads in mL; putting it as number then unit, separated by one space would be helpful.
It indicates 130 mL
